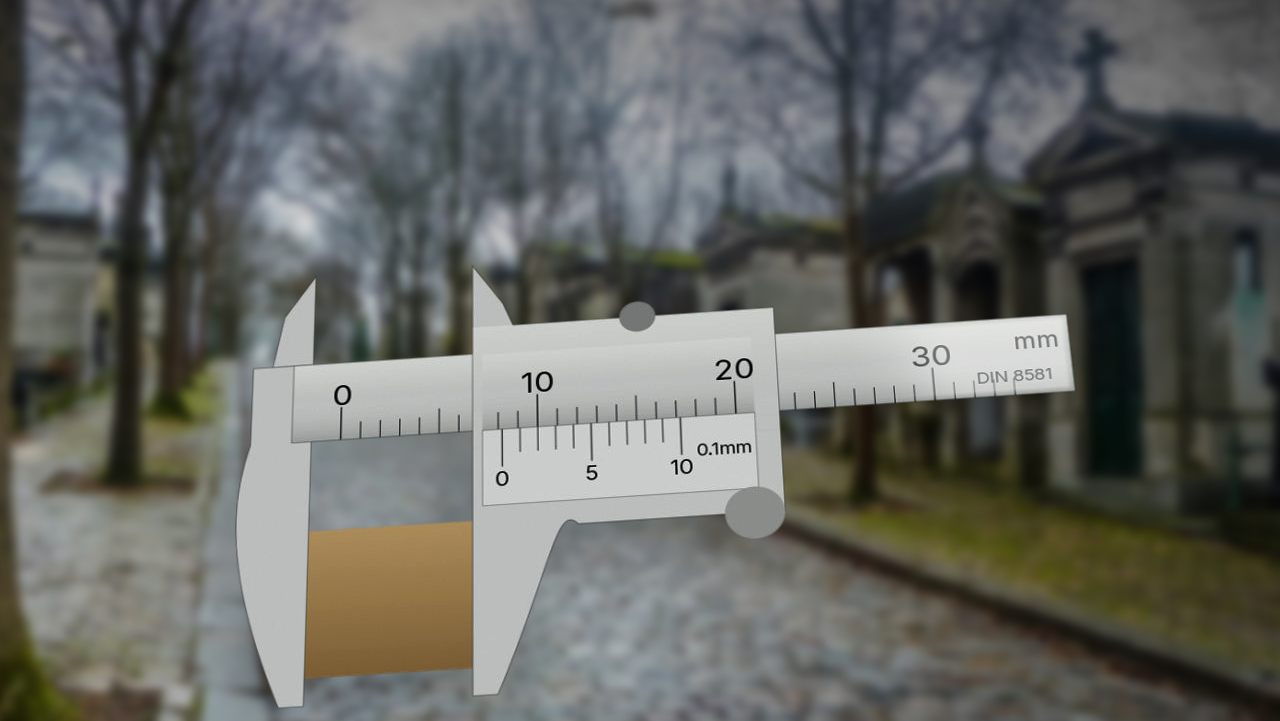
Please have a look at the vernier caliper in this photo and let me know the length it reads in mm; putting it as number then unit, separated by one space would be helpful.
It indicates 8.2 mm
